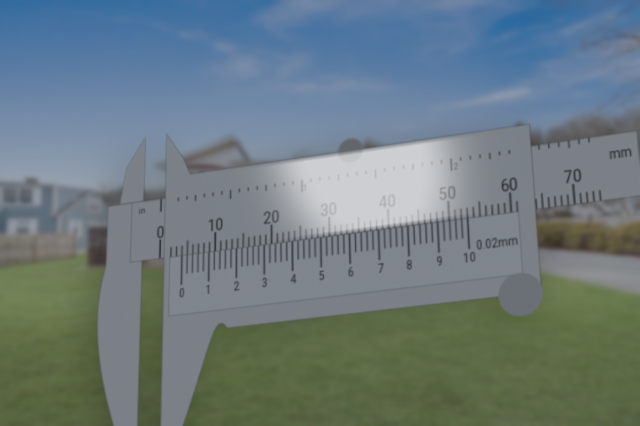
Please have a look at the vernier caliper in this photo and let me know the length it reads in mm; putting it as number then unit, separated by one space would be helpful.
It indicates 4.0 mm
